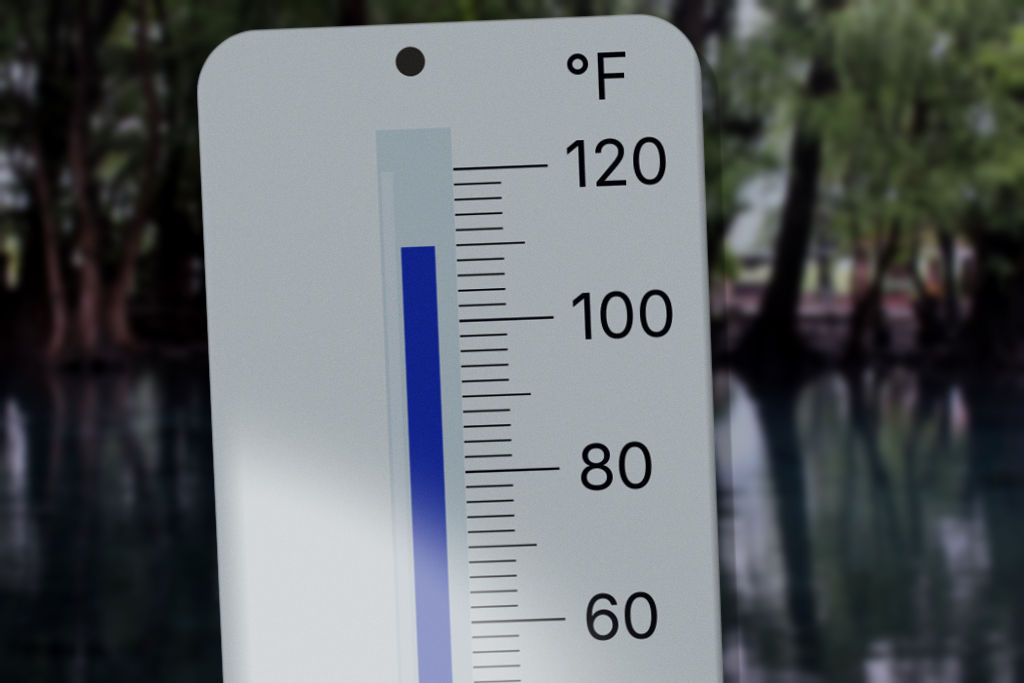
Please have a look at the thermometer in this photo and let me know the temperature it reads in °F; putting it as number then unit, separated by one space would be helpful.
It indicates 110 °F
